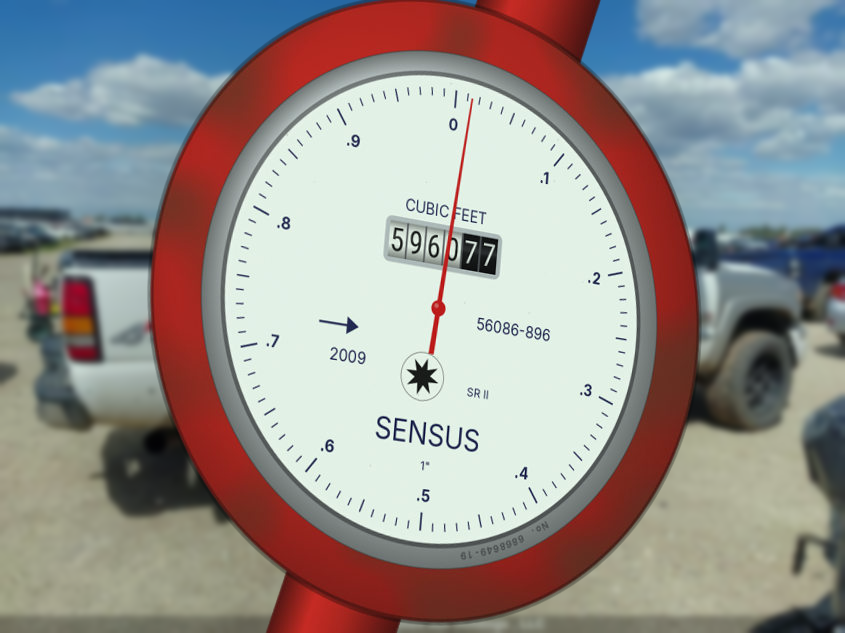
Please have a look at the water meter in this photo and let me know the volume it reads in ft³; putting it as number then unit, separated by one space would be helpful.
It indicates 596077.01 ft³
